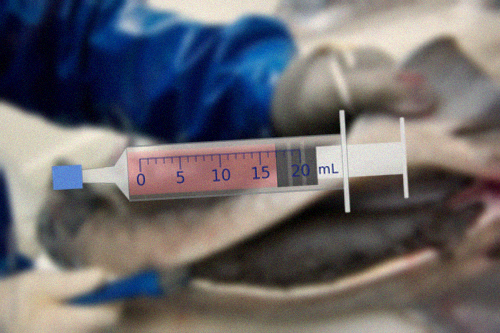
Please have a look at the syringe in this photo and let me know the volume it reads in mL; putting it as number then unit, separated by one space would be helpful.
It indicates 17 mL
